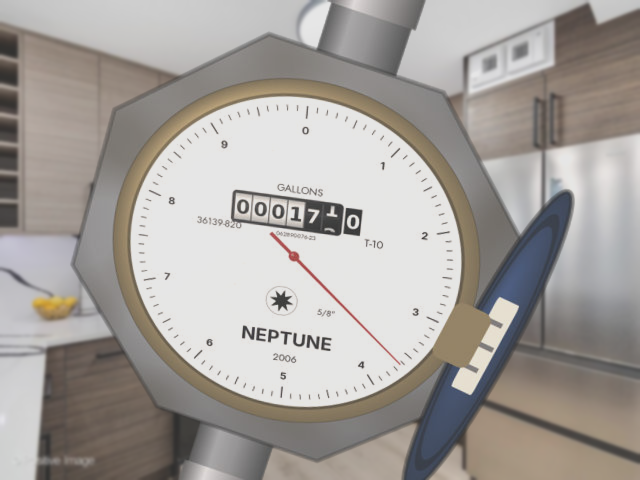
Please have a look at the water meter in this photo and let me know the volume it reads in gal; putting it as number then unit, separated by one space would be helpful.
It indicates 1713.6 gal
